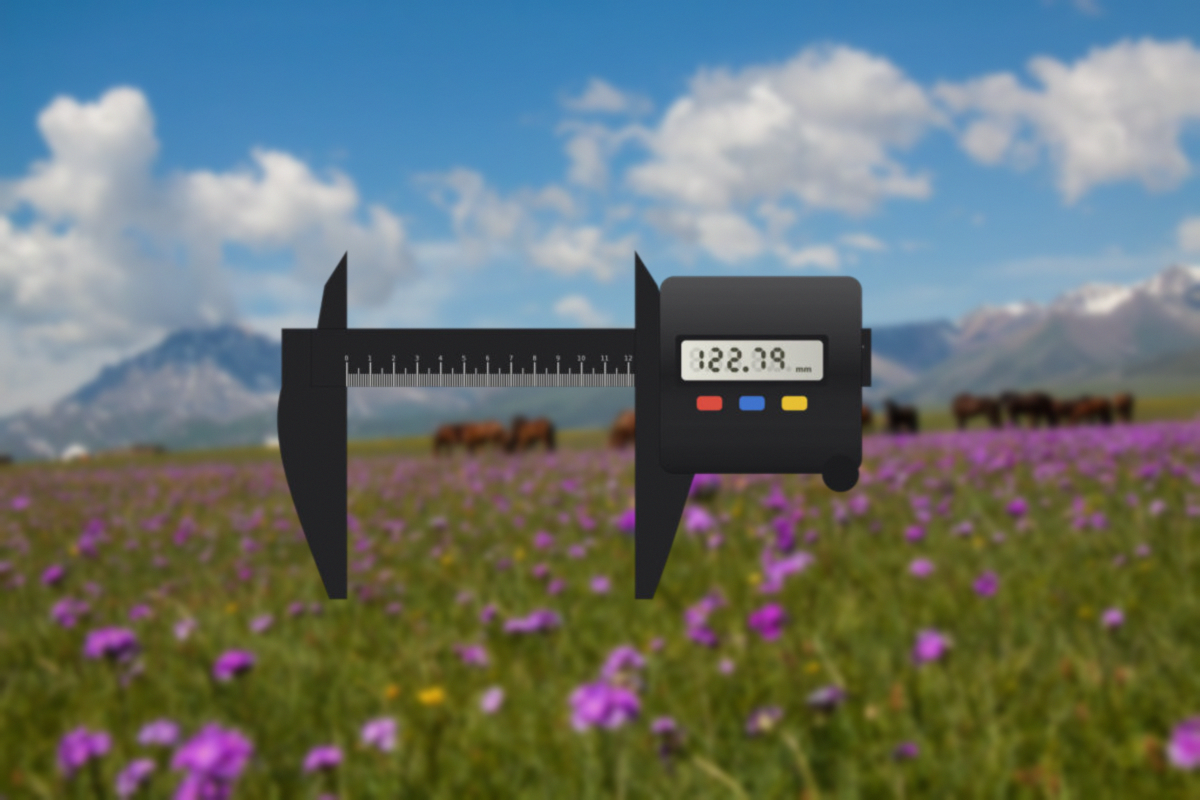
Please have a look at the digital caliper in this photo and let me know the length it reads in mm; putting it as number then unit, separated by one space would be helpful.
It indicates 122.79 mm
